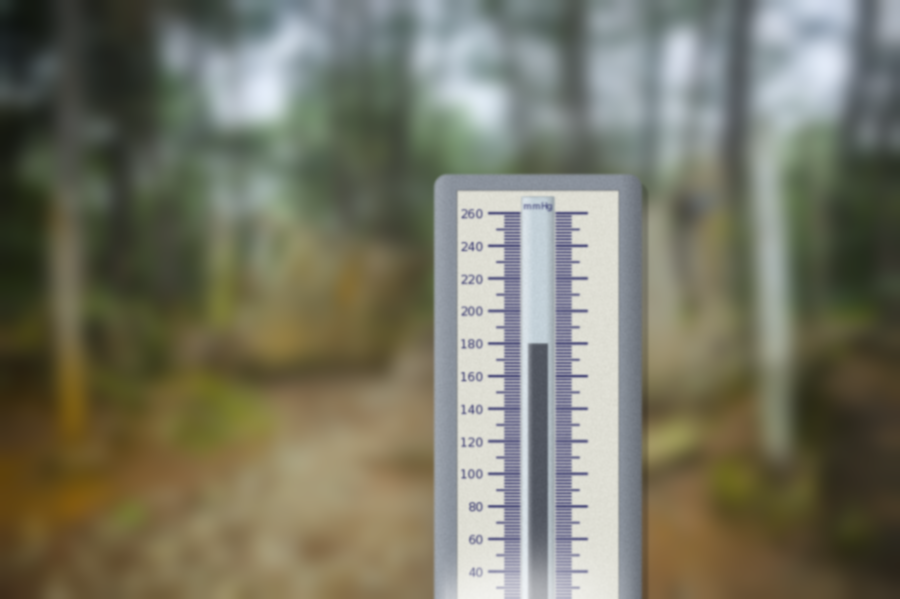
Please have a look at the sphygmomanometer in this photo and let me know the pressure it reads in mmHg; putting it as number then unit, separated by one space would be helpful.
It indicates 180 mmHg
